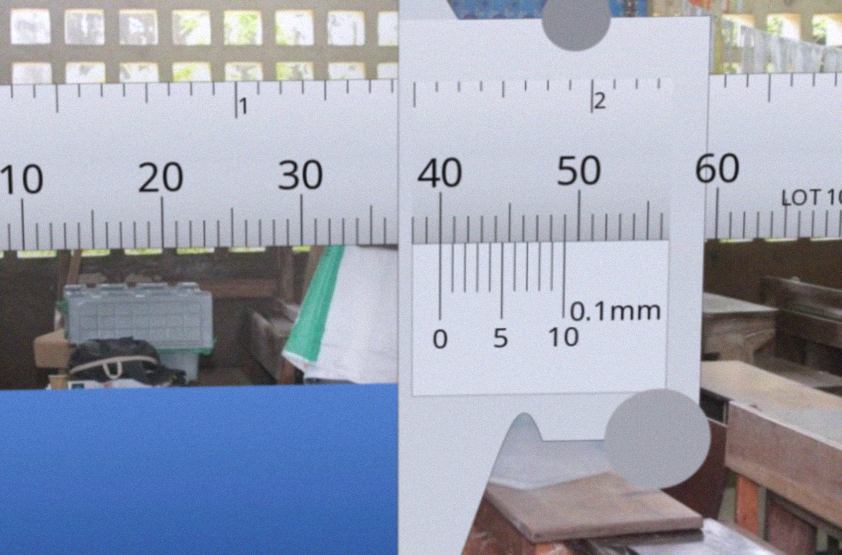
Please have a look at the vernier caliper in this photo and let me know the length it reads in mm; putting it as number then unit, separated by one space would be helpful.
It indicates 40.0 mm
